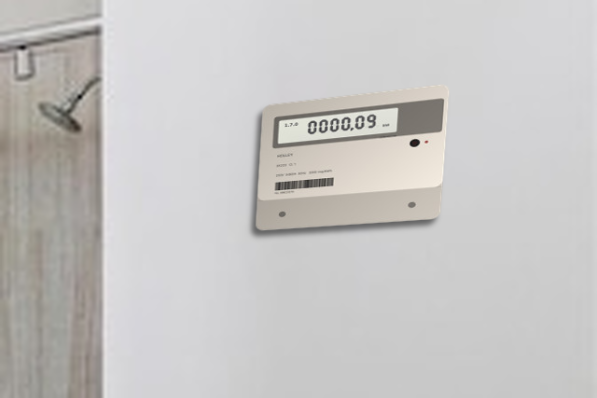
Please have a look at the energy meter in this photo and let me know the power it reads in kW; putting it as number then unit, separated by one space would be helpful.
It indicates 0.09 kW
